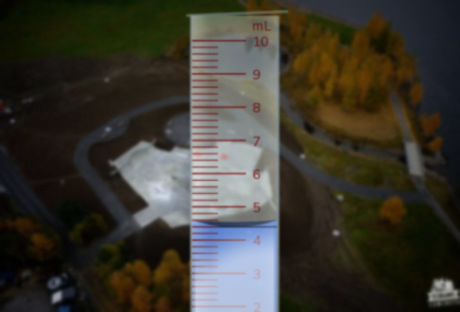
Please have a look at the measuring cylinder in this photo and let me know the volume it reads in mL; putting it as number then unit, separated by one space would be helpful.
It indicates 4.4 mL
